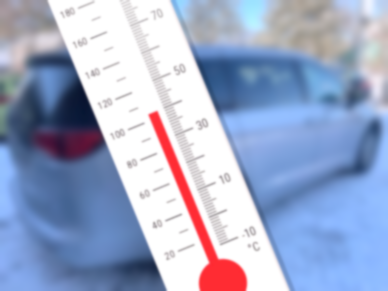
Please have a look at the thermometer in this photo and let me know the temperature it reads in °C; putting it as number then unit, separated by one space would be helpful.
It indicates 40 °C
